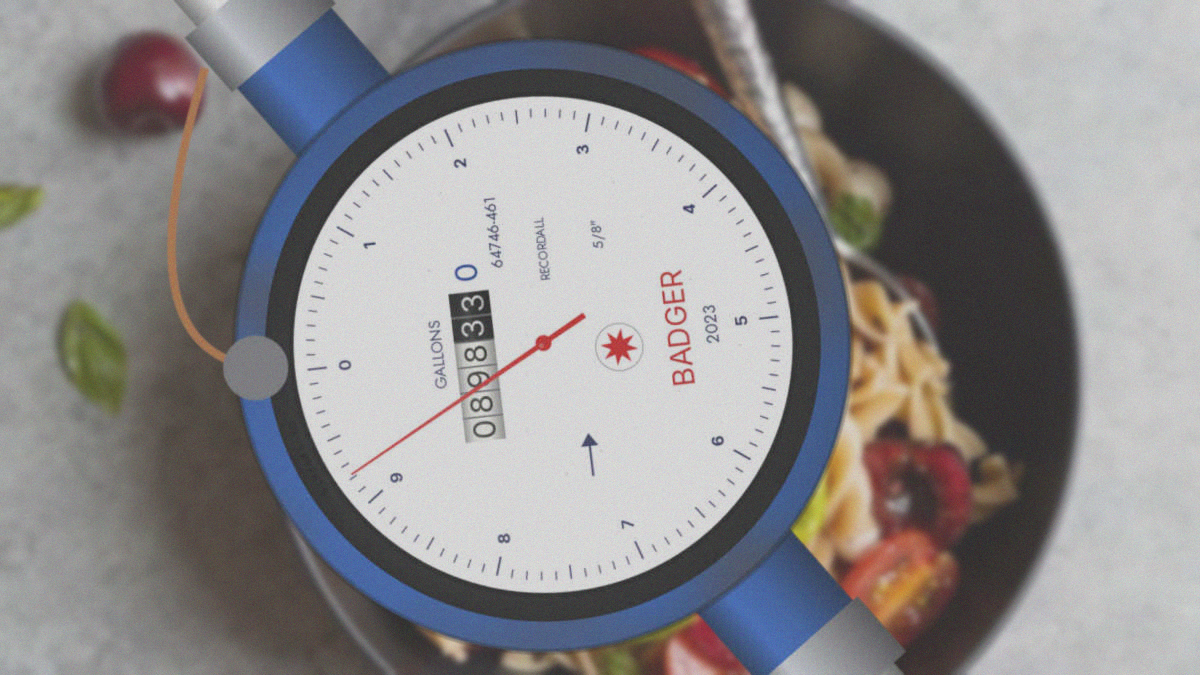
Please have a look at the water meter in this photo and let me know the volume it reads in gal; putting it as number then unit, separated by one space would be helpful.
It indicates 898329.2 gal
